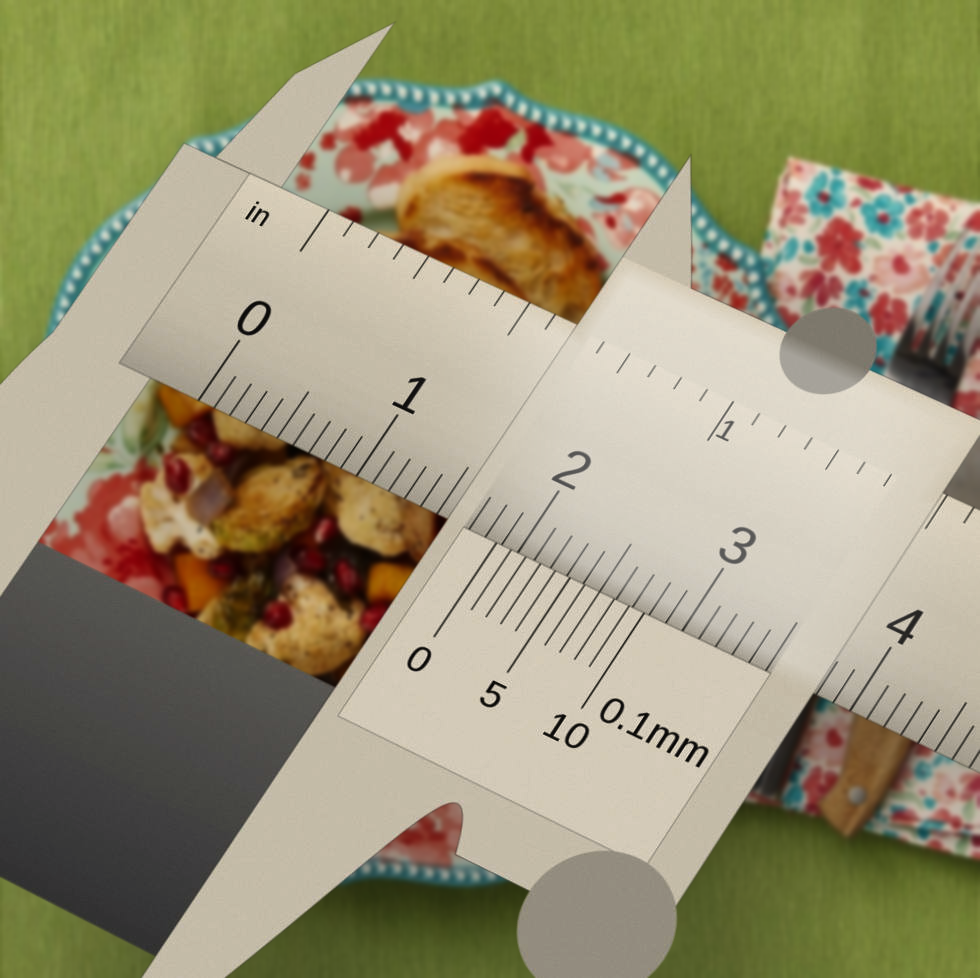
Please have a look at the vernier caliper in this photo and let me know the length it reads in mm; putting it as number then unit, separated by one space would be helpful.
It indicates 18.7 mm
